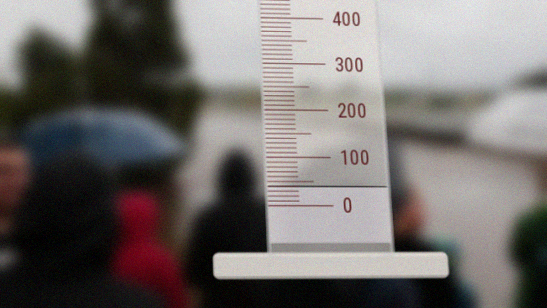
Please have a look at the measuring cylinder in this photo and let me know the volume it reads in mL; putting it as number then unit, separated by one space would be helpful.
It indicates 40 mL
